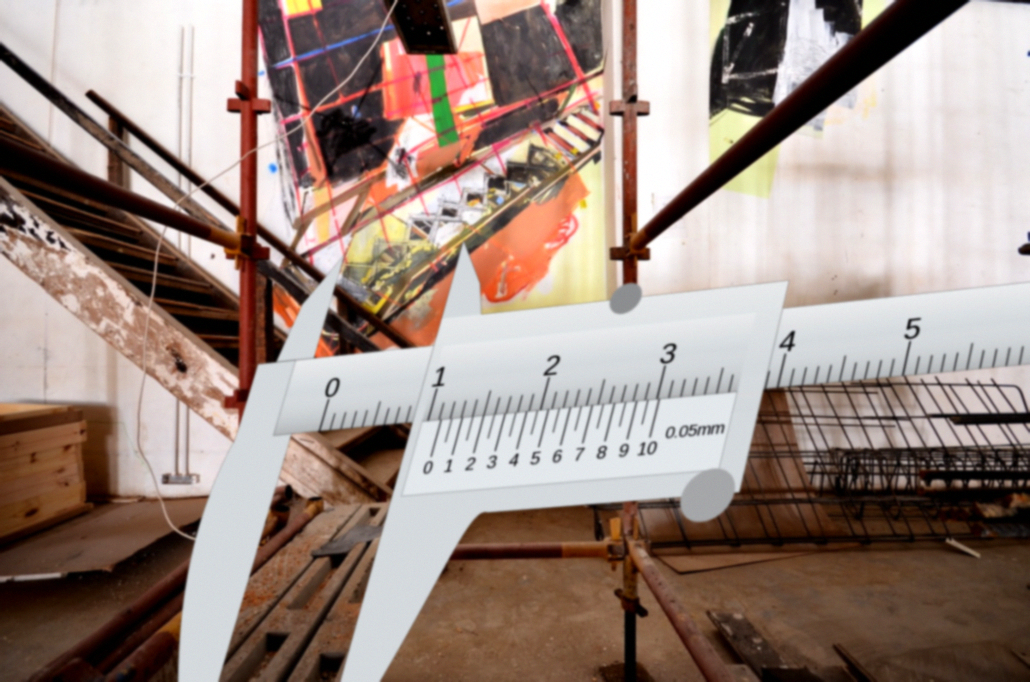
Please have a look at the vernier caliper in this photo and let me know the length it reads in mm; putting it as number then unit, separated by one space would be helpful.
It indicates 11.2 mm
